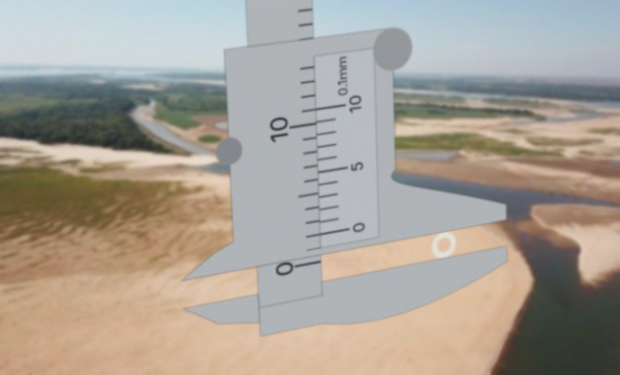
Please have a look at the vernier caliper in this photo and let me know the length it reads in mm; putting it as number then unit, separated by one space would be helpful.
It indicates 2.0 mm
